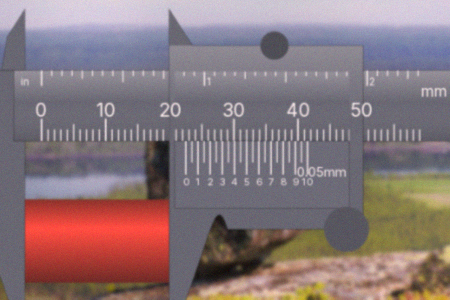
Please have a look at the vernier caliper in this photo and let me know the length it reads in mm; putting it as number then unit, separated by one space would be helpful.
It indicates 22.5 mm
